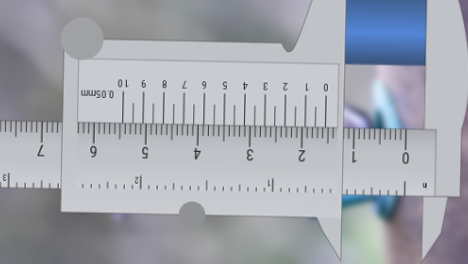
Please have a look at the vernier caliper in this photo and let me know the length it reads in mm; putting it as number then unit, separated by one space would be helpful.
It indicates 15.5 mm
